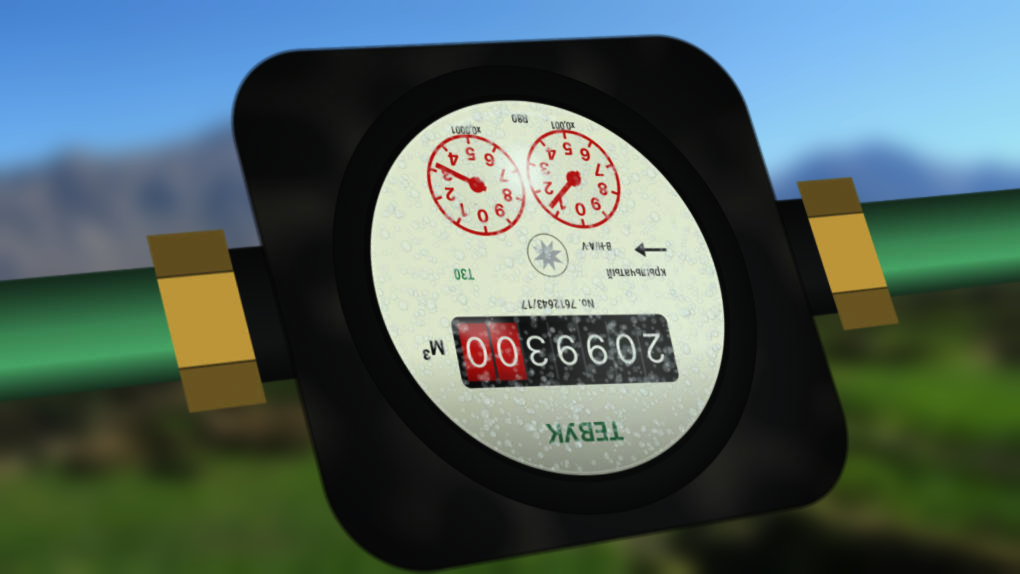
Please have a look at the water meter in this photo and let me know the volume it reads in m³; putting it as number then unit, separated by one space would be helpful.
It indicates 20993.0013 m³
